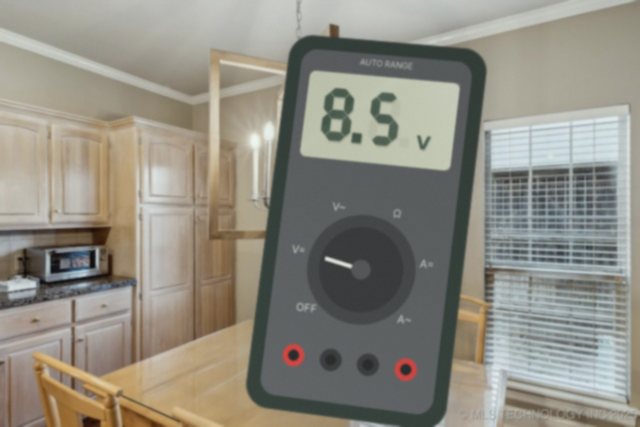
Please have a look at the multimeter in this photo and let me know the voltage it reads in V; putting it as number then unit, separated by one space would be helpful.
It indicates 8.5 V
